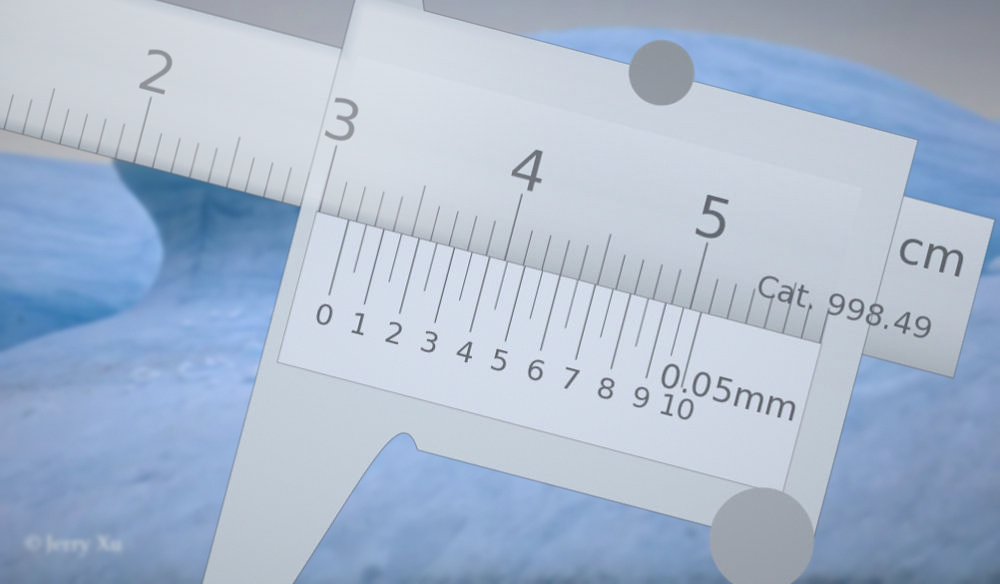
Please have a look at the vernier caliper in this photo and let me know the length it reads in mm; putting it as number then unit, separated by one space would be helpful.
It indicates 31.6 mm
